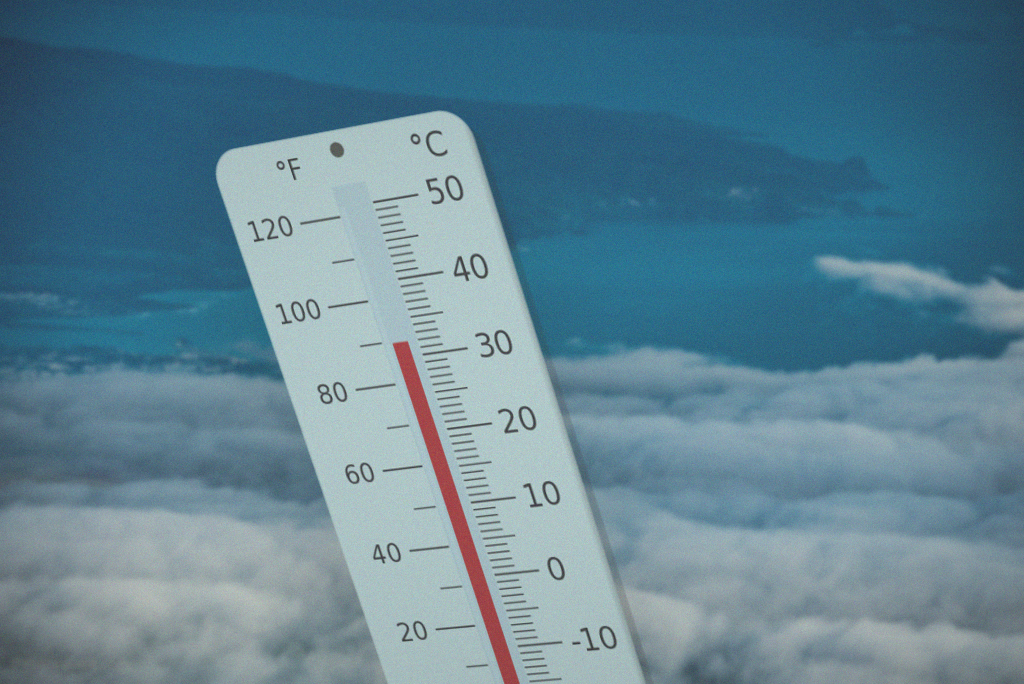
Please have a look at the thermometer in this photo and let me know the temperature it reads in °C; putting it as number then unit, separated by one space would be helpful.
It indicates 32 °C
